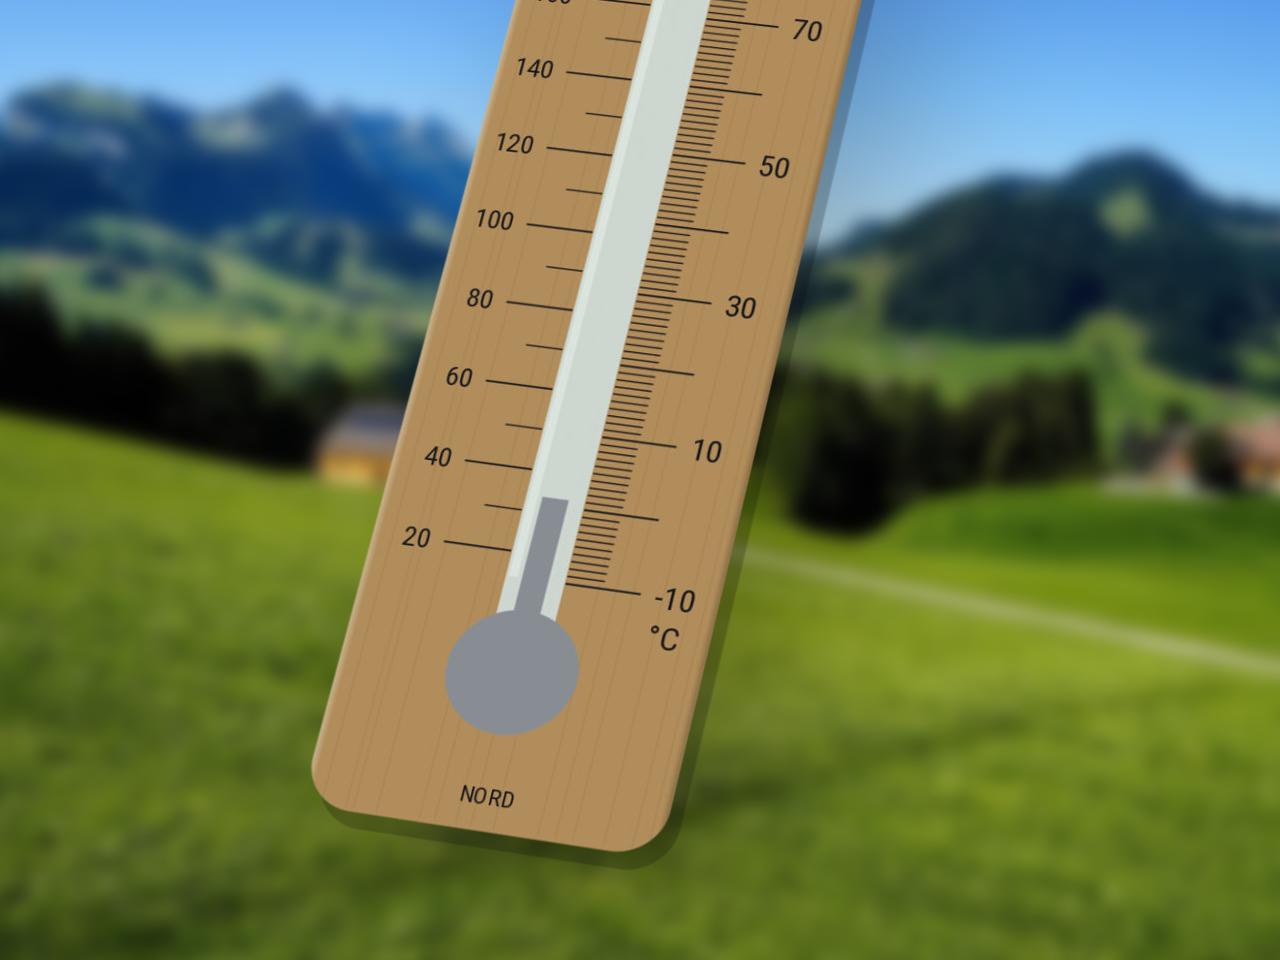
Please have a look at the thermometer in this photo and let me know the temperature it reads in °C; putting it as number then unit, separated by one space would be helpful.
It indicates 1 °C
